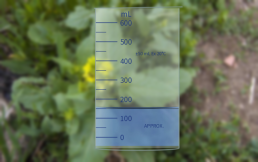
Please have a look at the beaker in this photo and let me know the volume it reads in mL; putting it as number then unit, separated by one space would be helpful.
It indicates 150 mL
